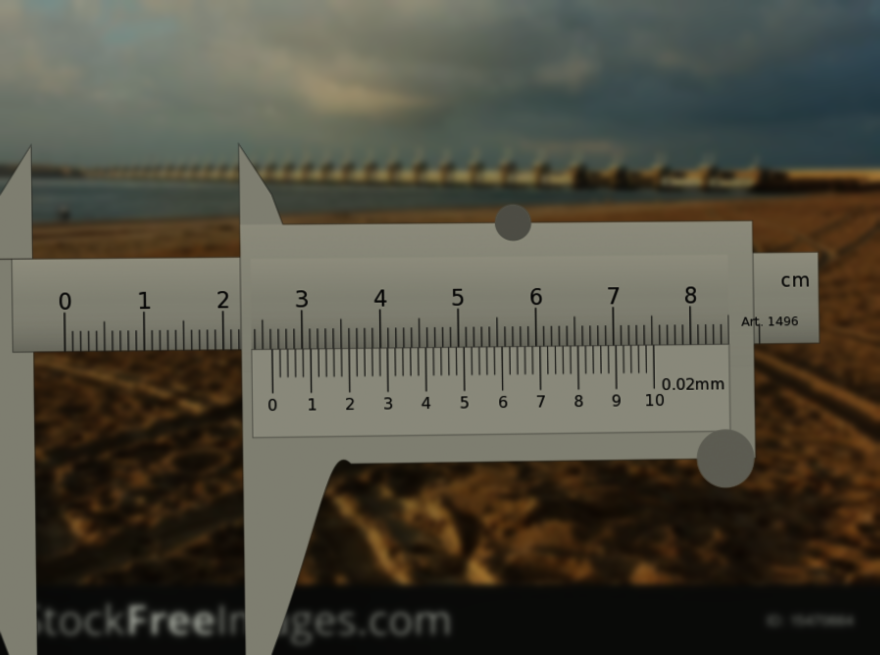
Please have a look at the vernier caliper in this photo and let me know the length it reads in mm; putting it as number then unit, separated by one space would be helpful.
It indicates 26.2 mm
